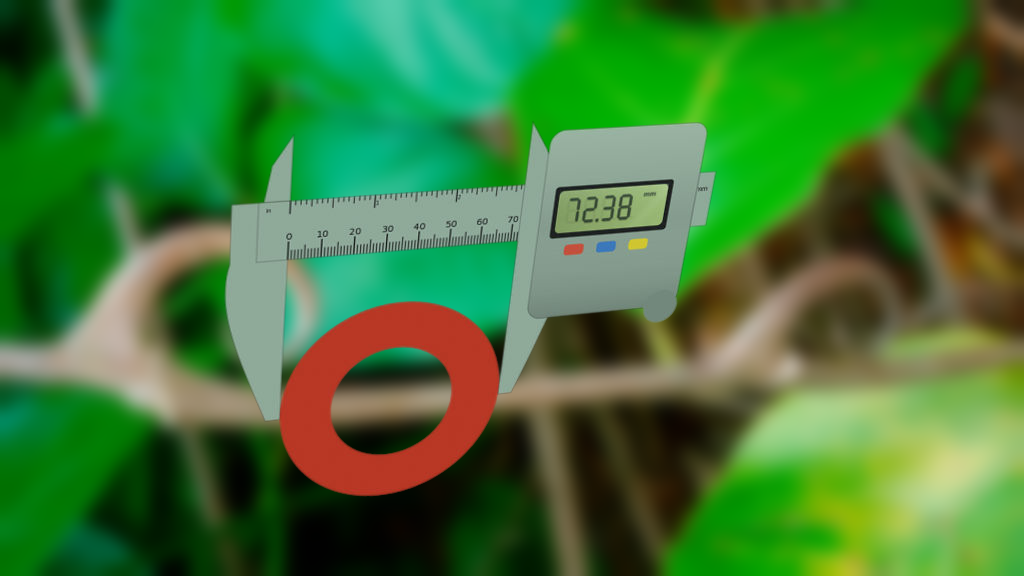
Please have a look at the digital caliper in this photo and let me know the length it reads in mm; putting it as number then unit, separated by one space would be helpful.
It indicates 72.38 mm
